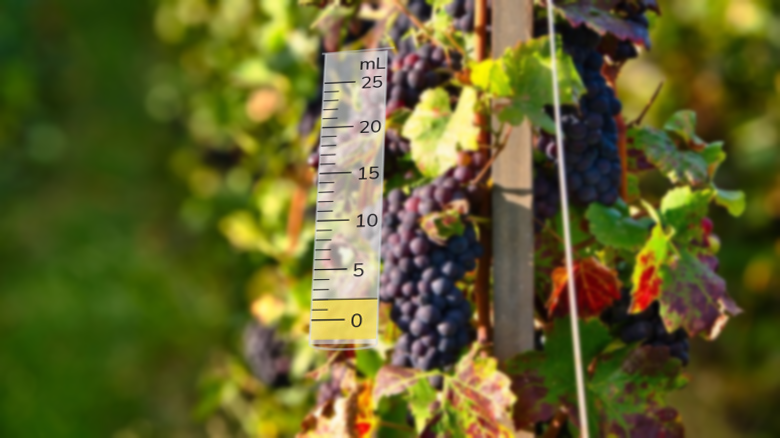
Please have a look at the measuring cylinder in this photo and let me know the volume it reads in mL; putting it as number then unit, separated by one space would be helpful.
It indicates 2 mL
